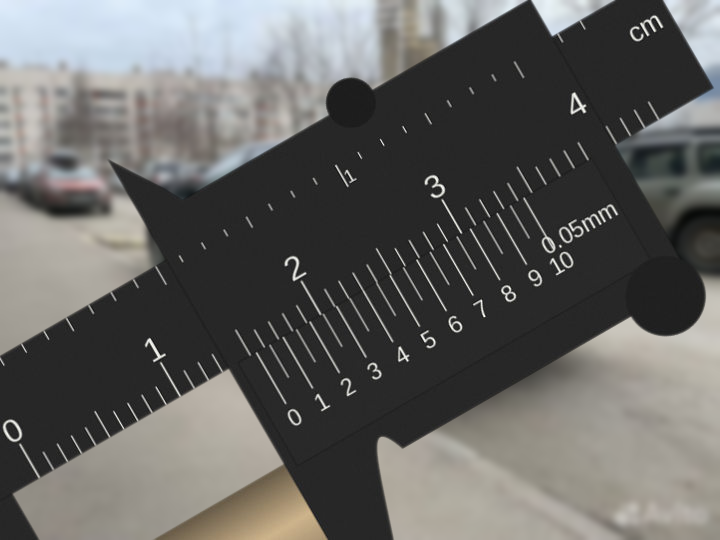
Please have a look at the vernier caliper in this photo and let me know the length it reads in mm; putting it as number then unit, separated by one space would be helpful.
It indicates 15.4 mm
